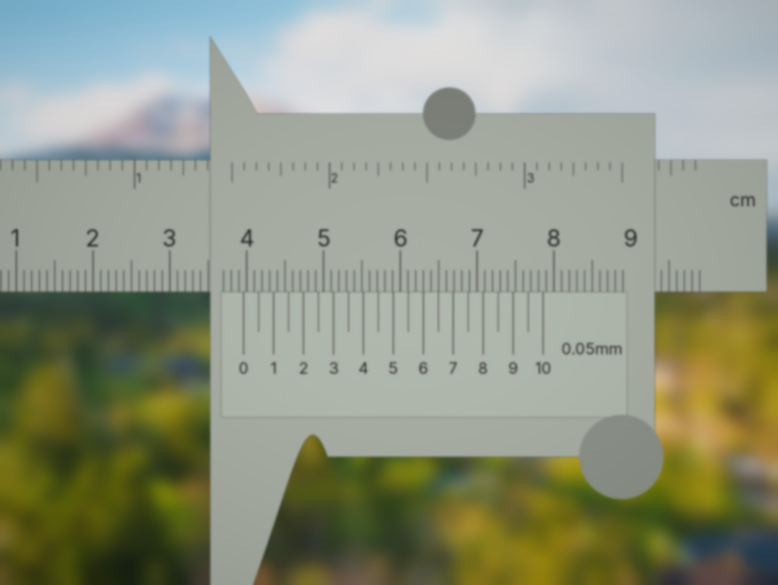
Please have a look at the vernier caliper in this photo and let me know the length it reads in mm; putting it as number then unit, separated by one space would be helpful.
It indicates 39.6 mm
